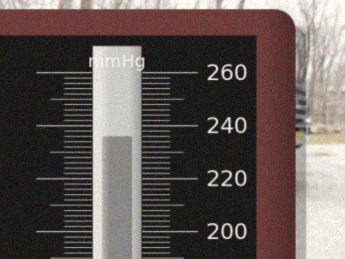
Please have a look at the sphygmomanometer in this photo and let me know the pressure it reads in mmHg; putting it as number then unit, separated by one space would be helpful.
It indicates 236 mmHg
